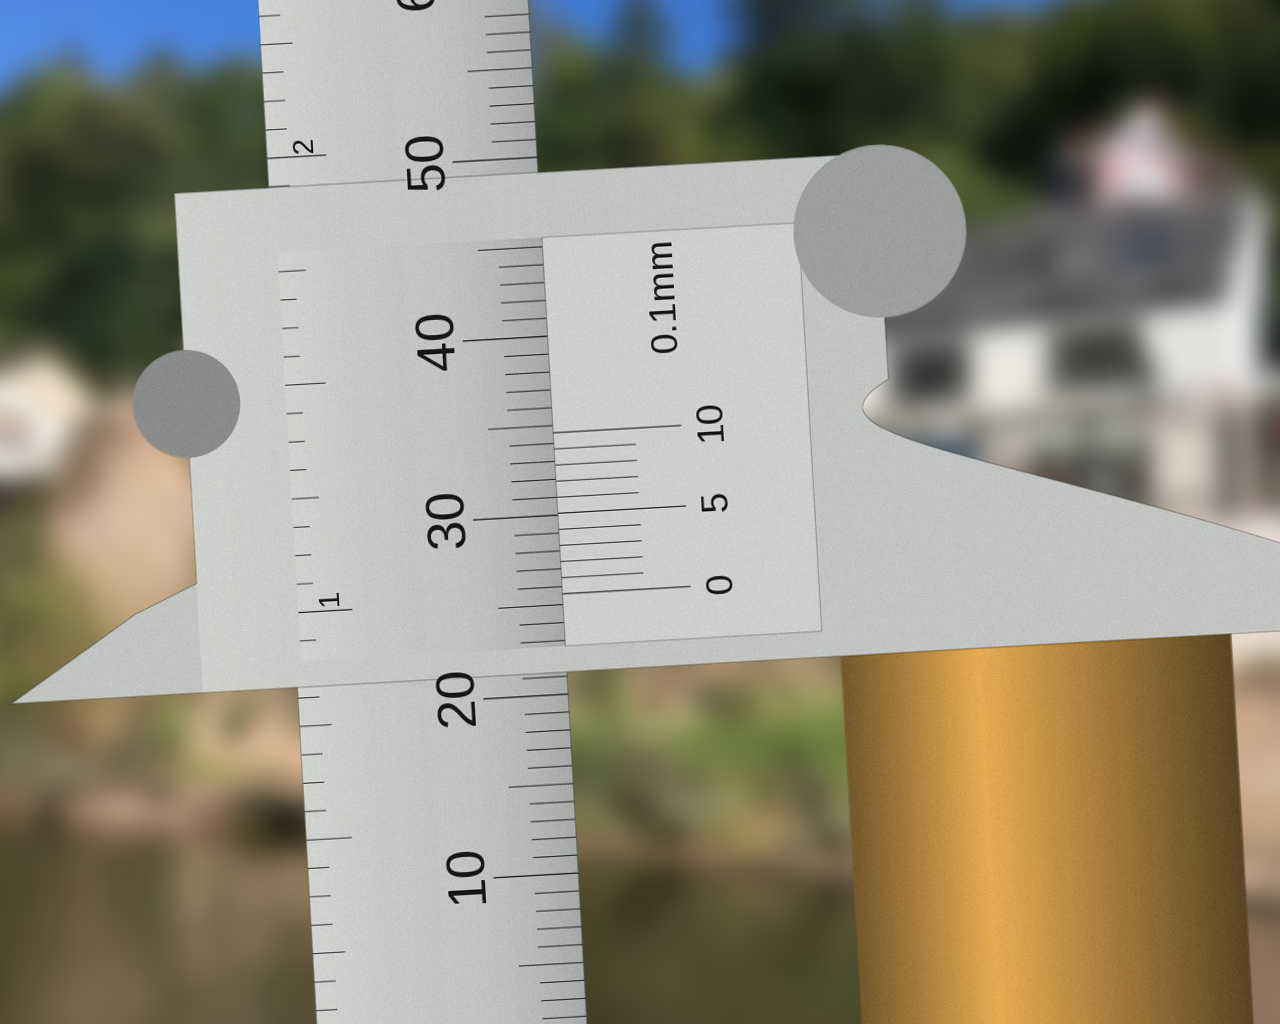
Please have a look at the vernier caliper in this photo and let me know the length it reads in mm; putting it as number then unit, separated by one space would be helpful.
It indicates 25.6 mm
